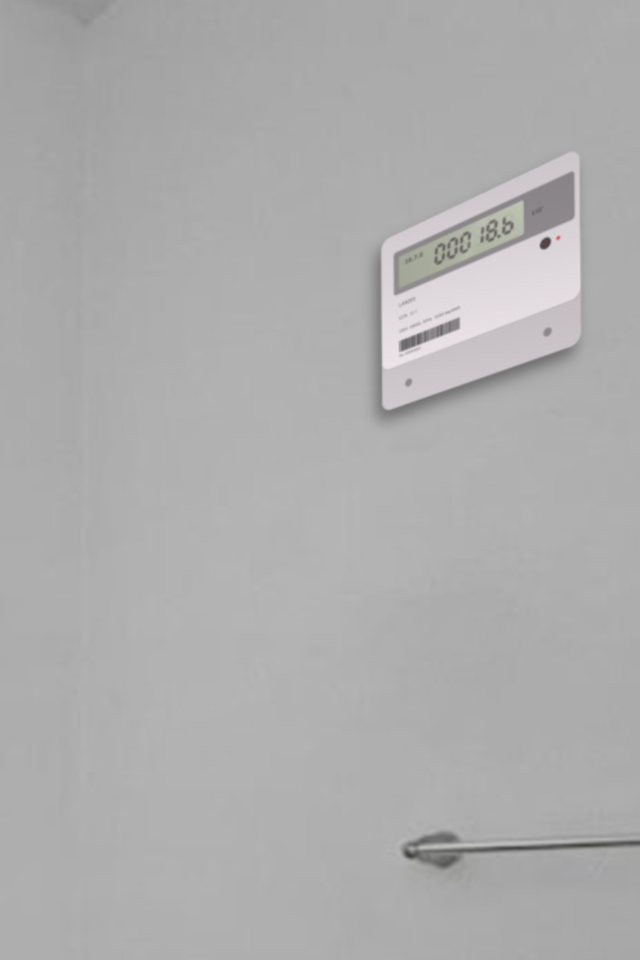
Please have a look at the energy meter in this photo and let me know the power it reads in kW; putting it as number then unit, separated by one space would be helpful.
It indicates 18.6 kW
